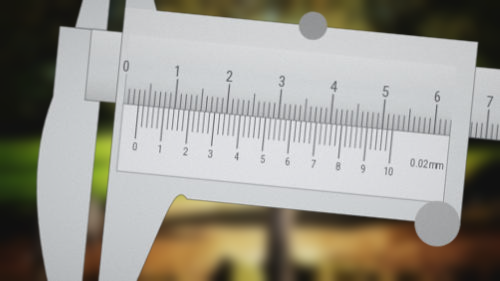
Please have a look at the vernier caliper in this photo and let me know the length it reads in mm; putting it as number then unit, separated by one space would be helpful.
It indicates 3.0 mm
